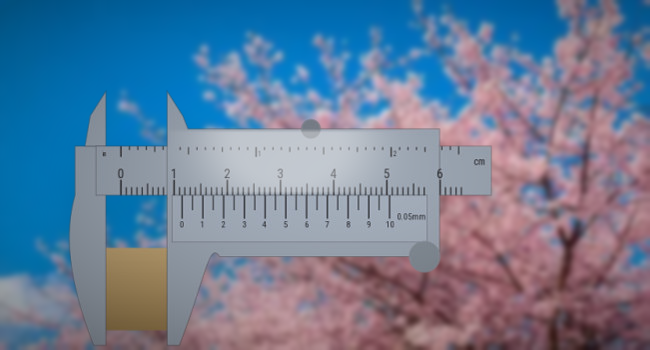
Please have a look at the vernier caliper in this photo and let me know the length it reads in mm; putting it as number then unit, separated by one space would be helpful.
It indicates 11.5 mm
